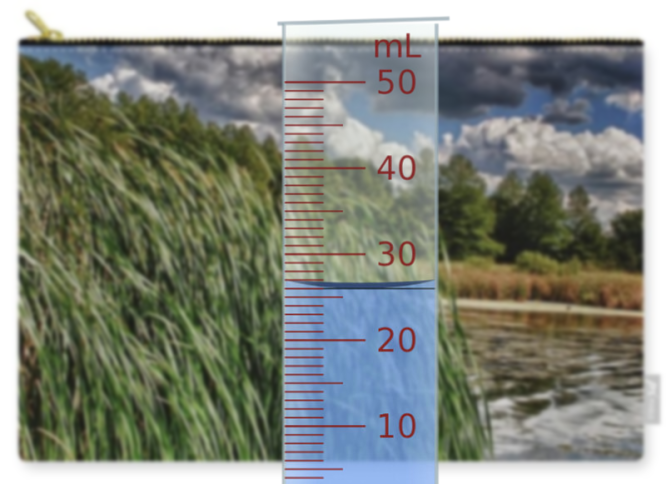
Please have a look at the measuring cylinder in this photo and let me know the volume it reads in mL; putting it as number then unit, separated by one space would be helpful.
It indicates 26 mL
